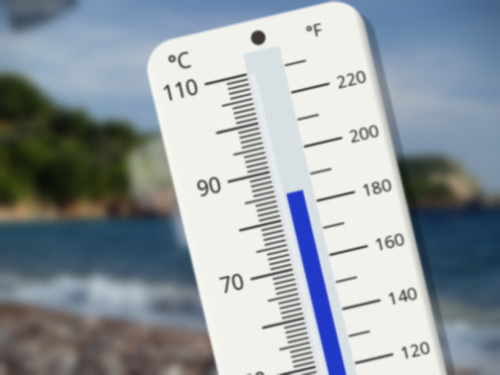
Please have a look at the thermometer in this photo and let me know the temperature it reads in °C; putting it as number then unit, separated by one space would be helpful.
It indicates 85 °C
